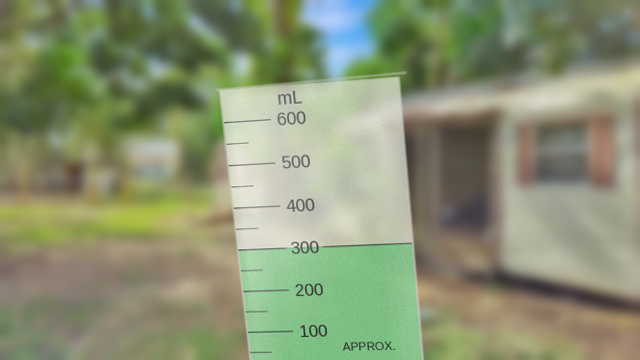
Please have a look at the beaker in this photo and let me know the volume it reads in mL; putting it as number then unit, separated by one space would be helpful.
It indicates 300 mL
